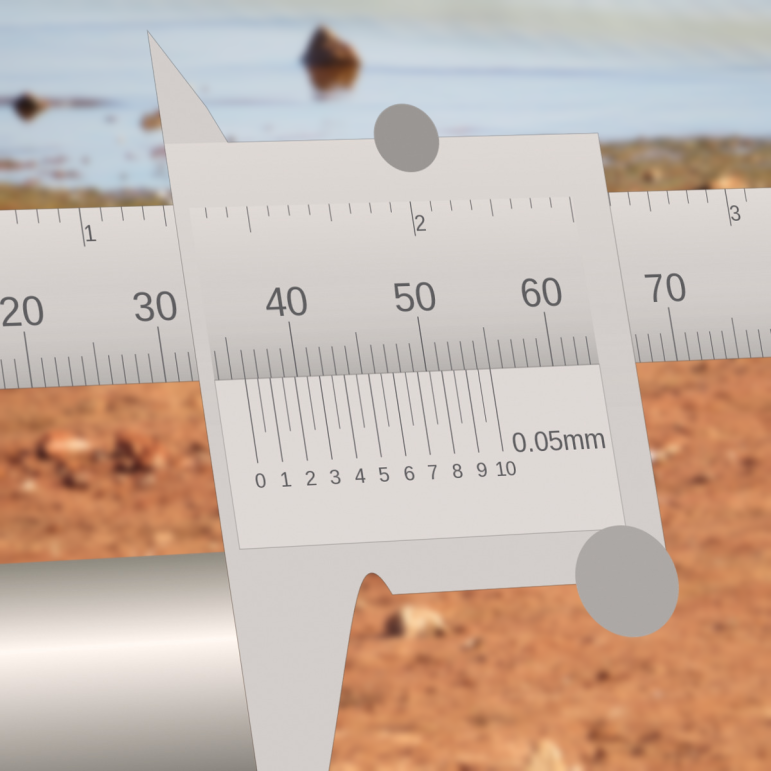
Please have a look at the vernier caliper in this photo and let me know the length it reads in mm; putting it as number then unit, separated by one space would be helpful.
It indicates 36.0 mm
